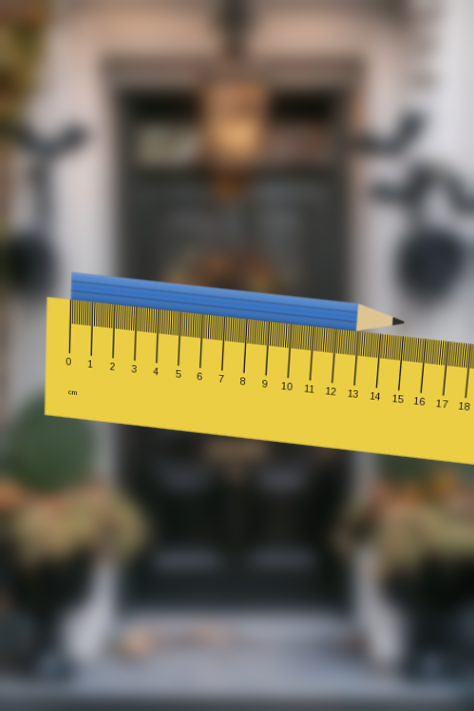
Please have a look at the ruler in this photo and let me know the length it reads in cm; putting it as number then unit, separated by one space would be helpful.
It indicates 15 cm
